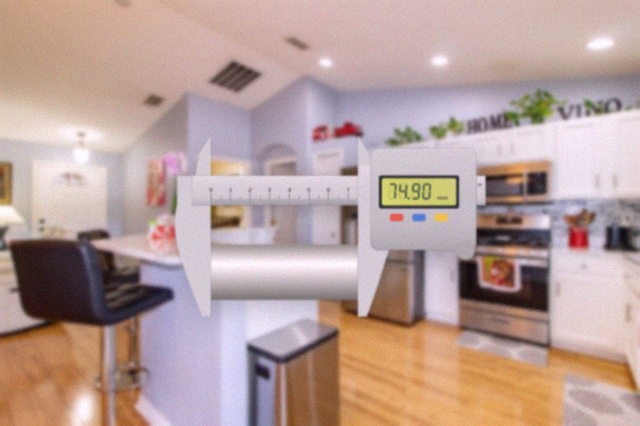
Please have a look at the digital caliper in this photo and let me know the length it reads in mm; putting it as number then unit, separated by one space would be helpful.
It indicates 74.90 mm
